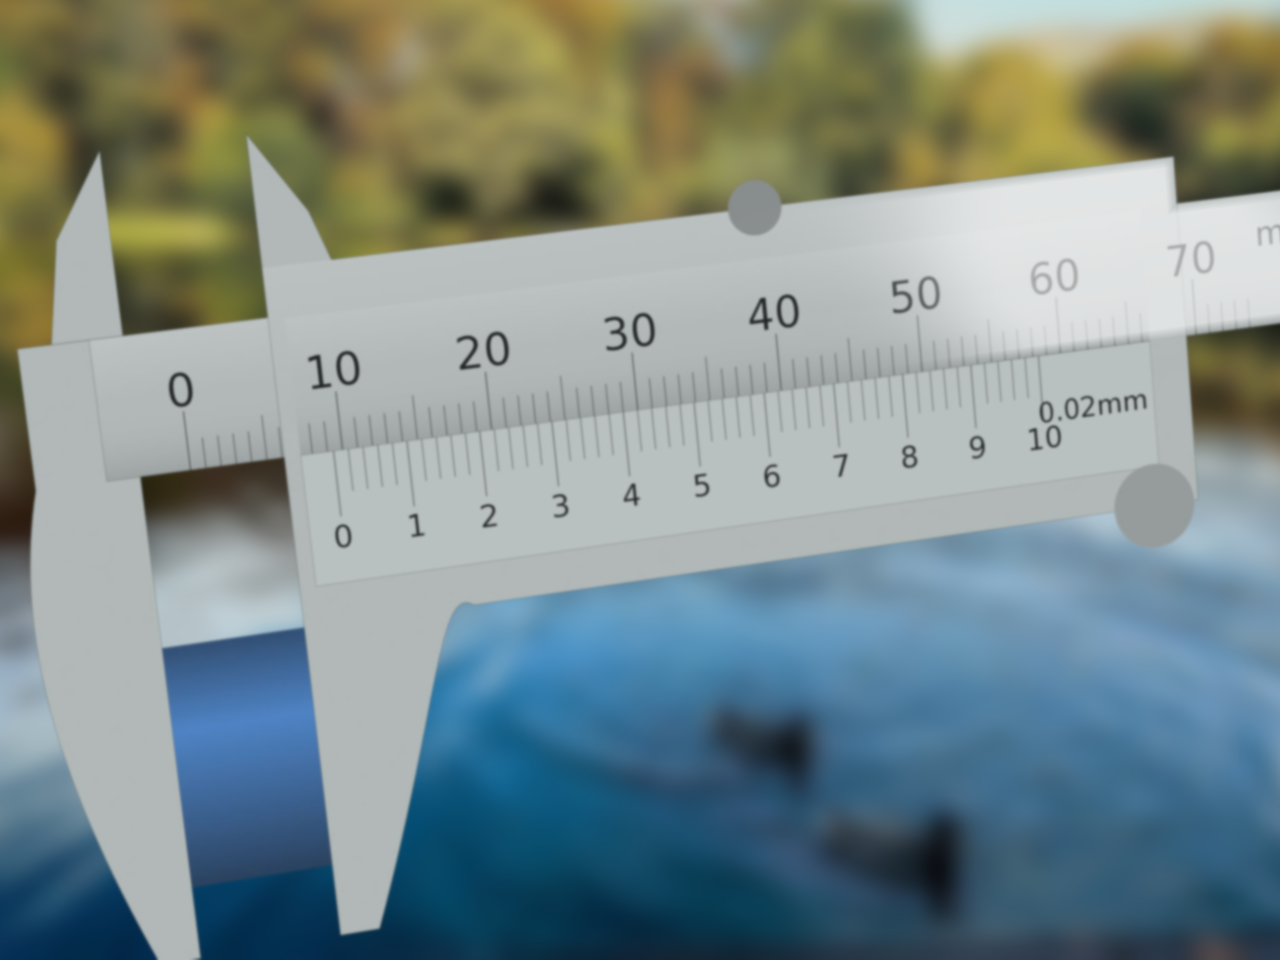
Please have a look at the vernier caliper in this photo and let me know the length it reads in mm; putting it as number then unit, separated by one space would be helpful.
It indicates 9.4 mm
